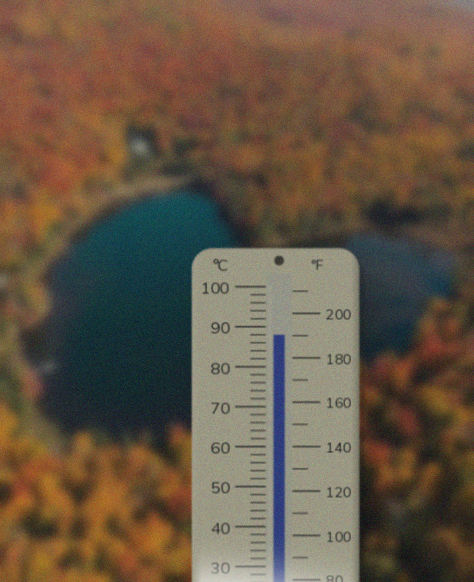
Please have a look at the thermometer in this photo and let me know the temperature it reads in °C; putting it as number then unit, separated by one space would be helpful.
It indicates 88 °C
